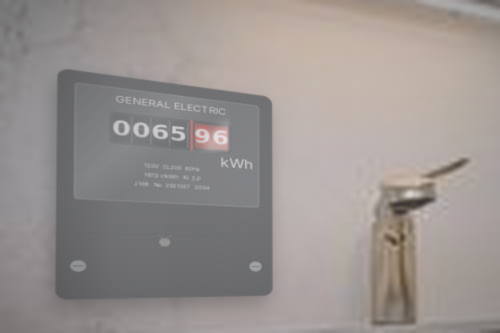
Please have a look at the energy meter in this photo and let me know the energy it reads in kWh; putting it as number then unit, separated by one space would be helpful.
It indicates 65.96 kWh
